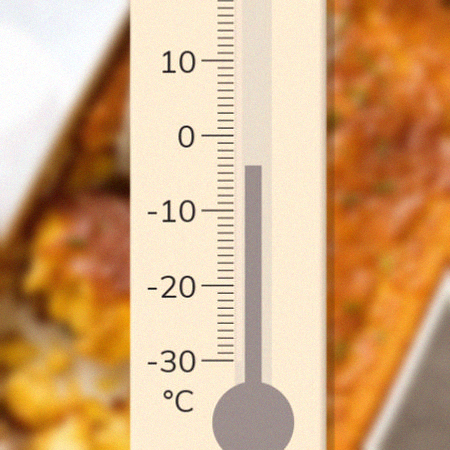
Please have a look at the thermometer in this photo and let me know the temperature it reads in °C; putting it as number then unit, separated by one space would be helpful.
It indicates -4 °C
